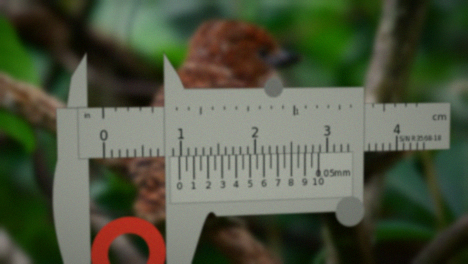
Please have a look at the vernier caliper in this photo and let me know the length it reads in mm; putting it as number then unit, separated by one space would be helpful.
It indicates 9.8 mm
